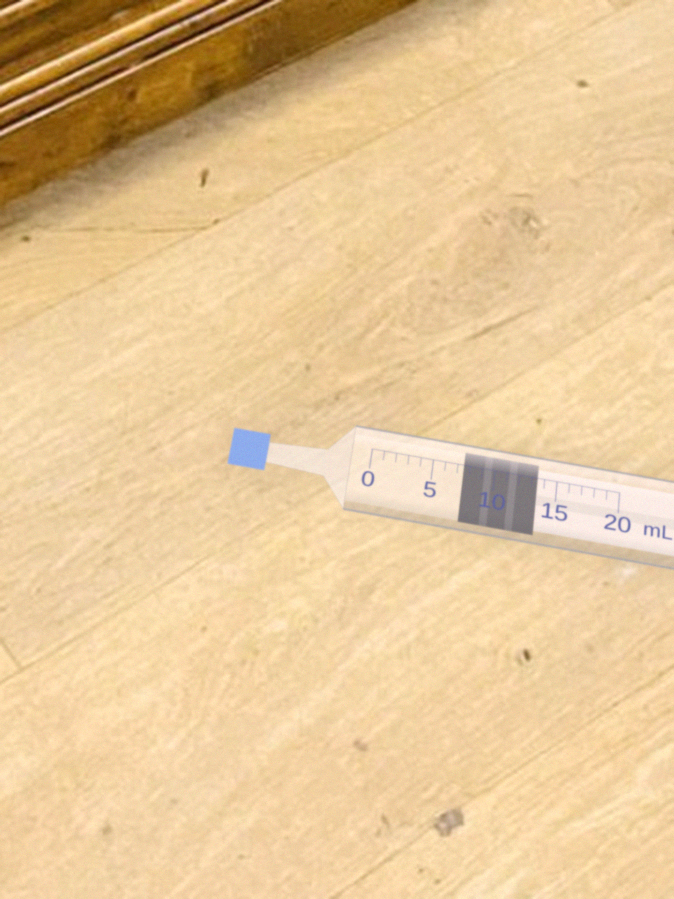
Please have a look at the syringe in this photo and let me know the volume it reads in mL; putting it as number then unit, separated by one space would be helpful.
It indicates 7.5 mL
